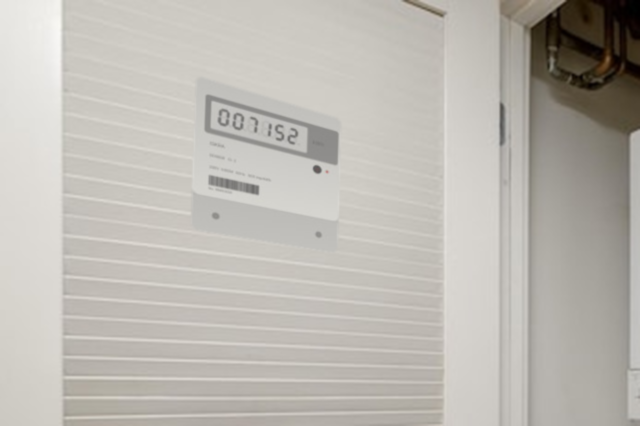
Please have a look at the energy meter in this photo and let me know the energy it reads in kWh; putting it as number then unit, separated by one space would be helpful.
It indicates 7152 kWh
